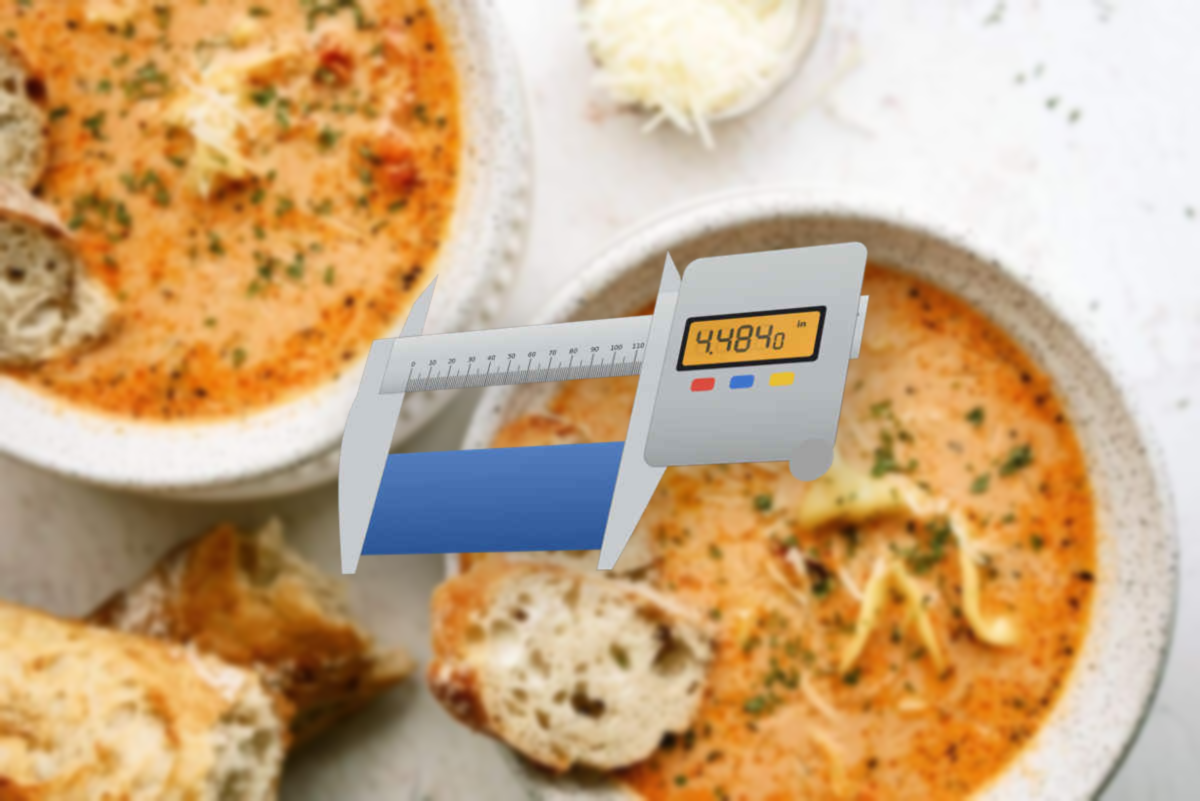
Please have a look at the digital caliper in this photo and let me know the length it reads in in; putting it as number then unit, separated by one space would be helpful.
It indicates 4.4840 in
